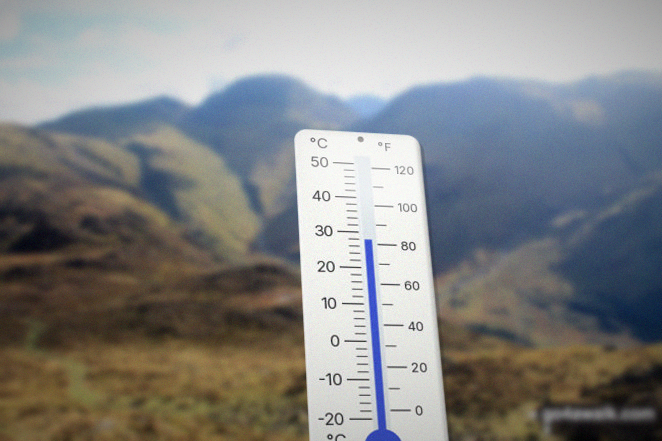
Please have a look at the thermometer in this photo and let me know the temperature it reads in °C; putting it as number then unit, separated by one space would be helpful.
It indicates 28 °C
